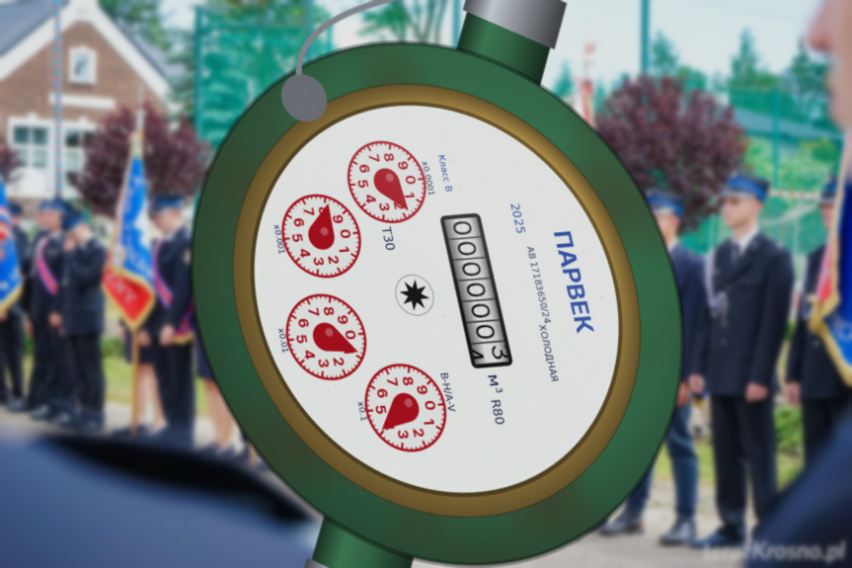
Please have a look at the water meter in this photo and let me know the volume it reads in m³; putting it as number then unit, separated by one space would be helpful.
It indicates 3.4081 m³
